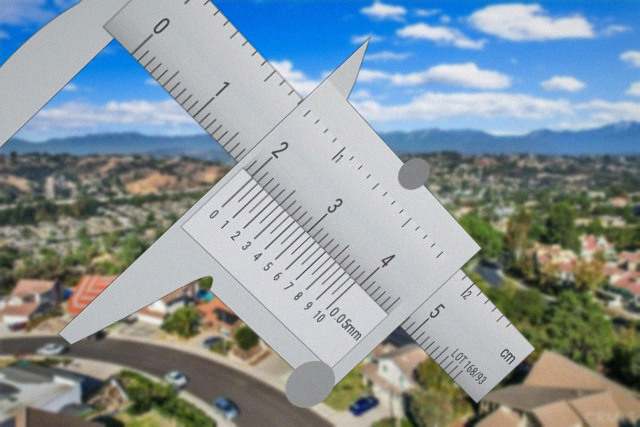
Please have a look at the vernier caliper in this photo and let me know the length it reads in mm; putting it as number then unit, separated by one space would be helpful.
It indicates 20.2 mm
